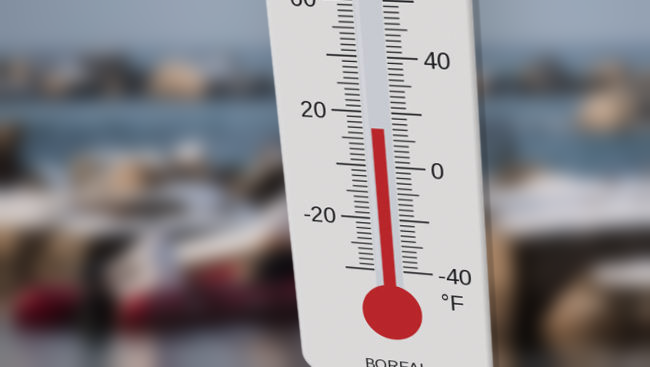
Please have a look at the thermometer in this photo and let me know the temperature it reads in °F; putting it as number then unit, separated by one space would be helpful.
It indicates 14 °F
